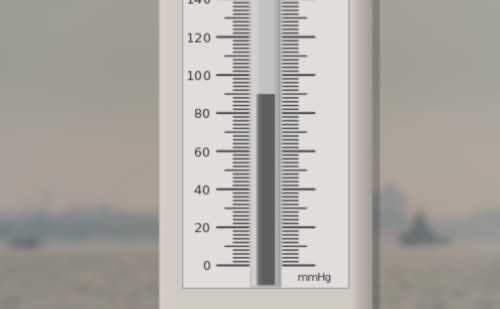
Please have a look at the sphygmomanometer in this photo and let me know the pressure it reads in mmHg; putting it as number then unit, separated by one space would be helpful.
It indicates 90 mmHg
